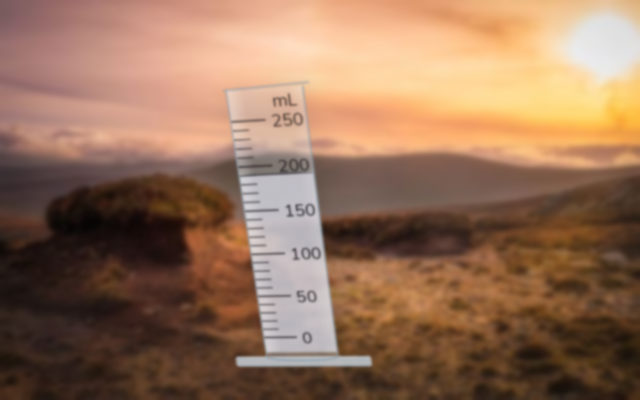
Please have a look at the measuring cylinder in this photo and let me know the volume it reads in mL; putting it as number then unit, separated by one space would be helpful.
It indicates 190 mL
